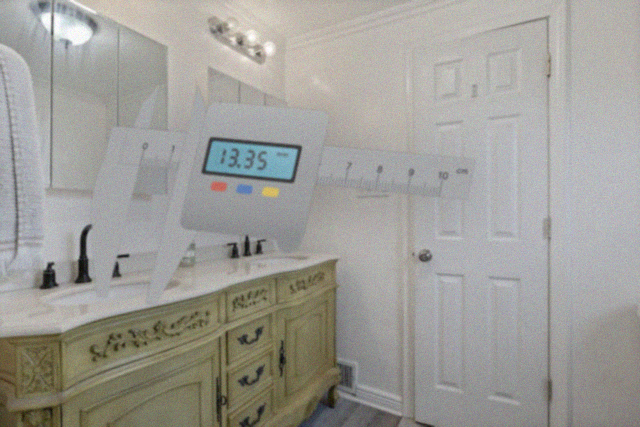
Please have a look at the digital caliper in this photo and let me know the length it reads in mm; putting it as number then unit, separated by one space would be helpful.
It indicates 13.35 mm
